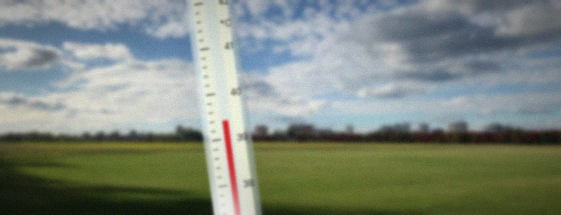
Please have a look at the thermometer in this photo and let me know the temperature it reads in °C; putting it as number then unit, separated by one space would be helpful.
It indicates 39.4 °C
